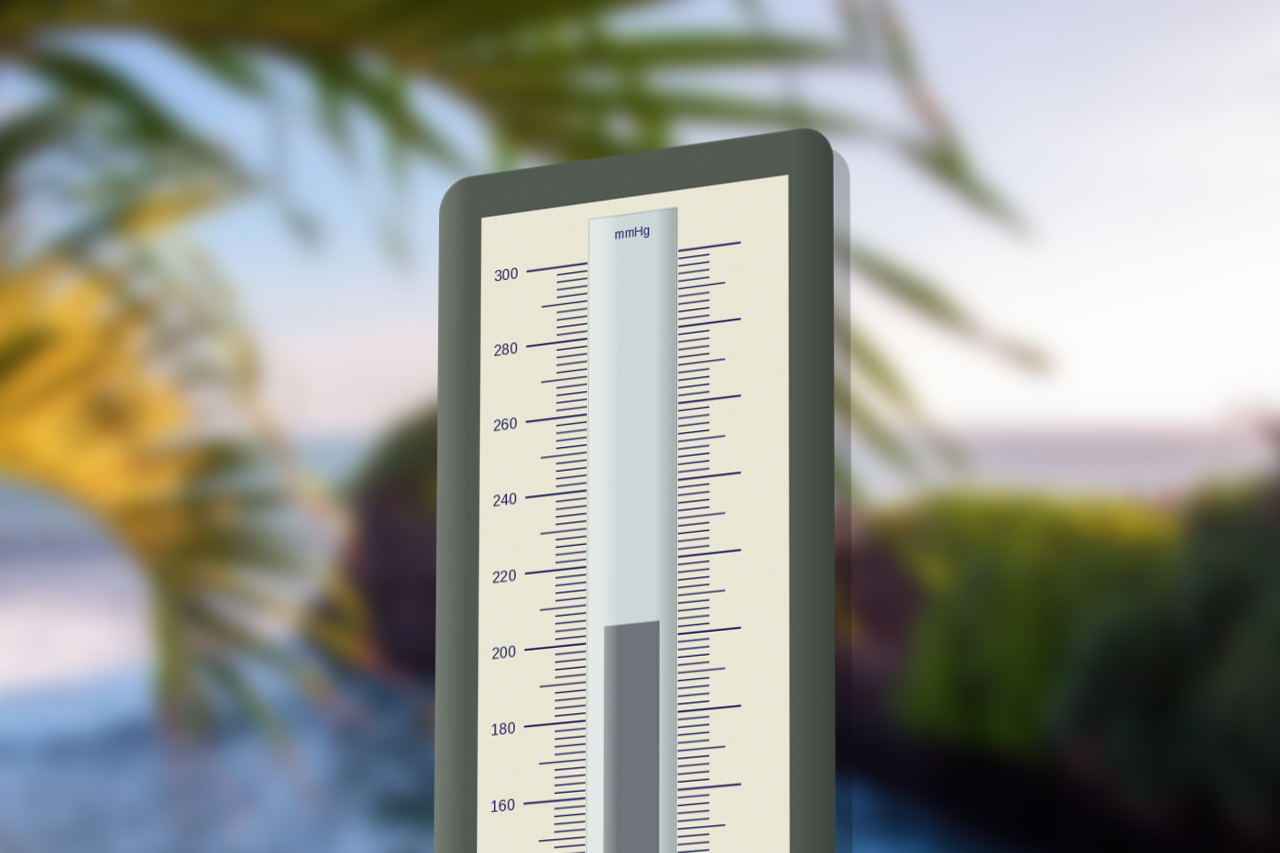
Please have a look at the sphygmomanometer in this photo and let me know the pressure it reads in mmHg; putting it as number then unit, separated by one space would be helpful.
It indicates 204 mmHg
